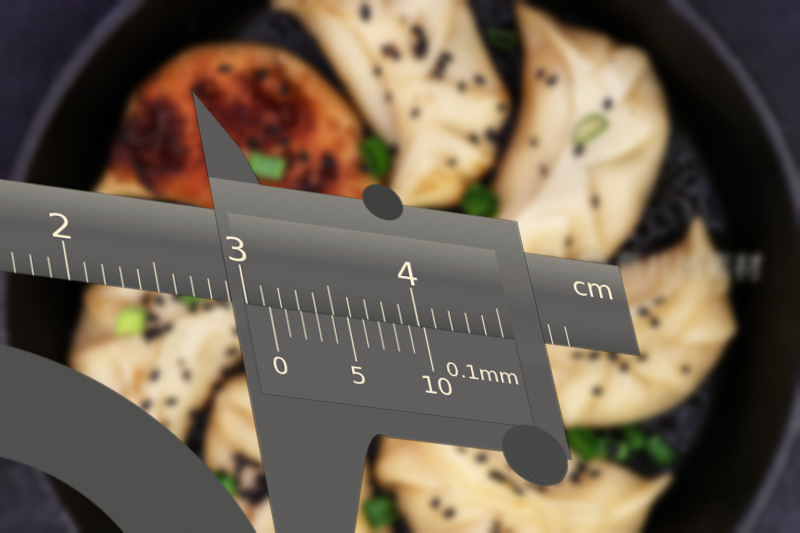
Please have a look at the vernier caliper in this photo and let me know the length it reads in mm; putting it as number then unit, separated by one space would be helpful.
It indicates 31.3 mm
